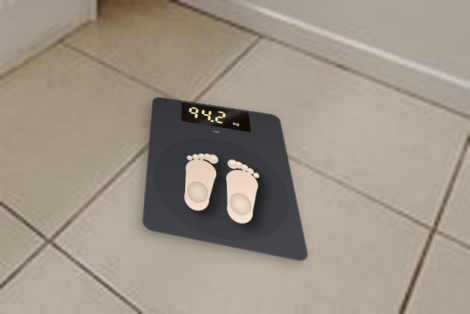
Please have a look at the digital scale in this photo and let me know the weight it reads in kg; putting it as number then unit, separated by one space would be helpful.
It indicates 94.2 kg
